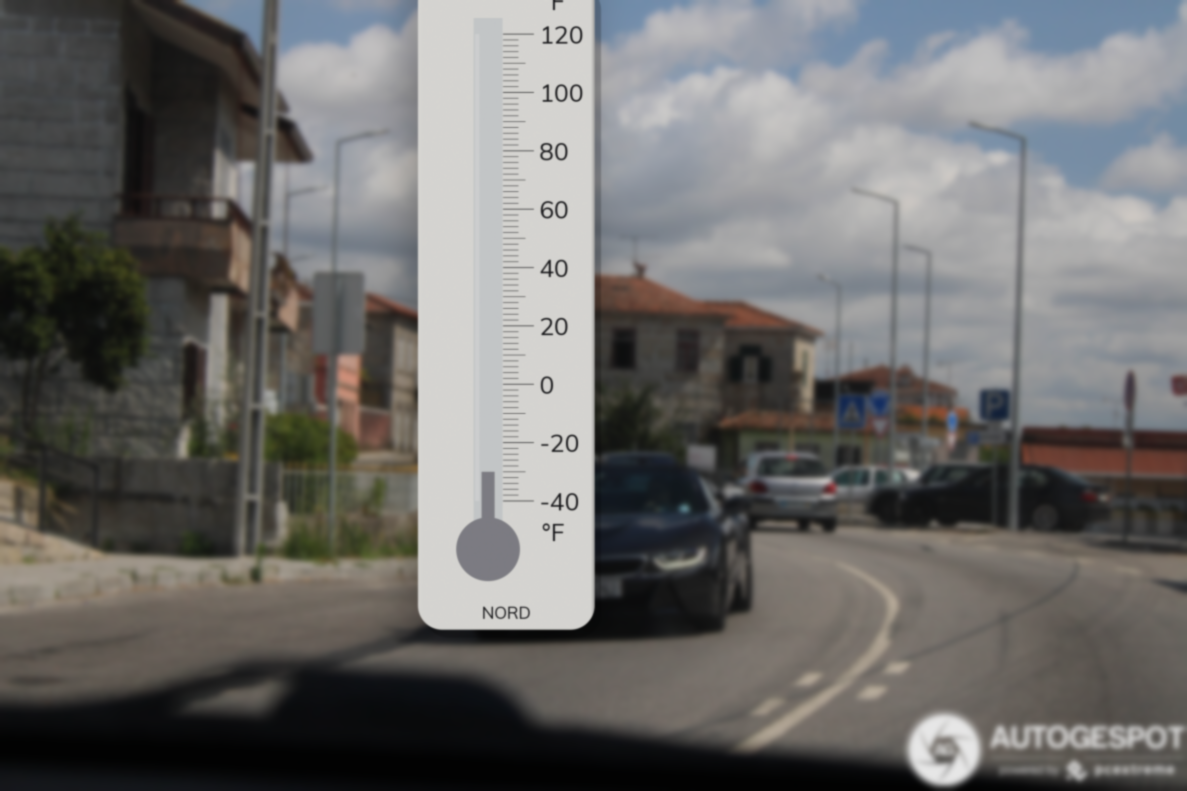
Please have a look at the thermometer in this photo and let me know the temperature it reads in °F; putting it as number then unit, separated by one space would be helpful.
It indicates -30 °F
